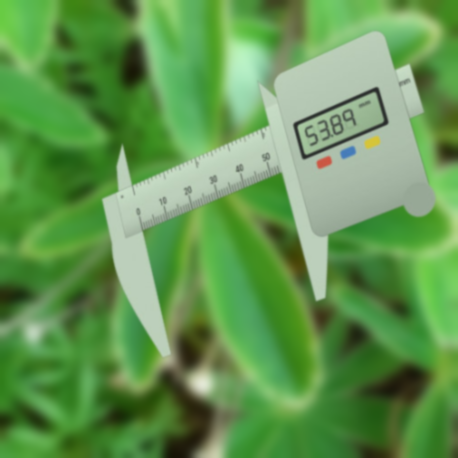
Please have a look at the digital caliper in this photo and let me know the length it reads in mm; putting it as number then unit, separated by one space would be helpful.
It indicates 53.89 mm
